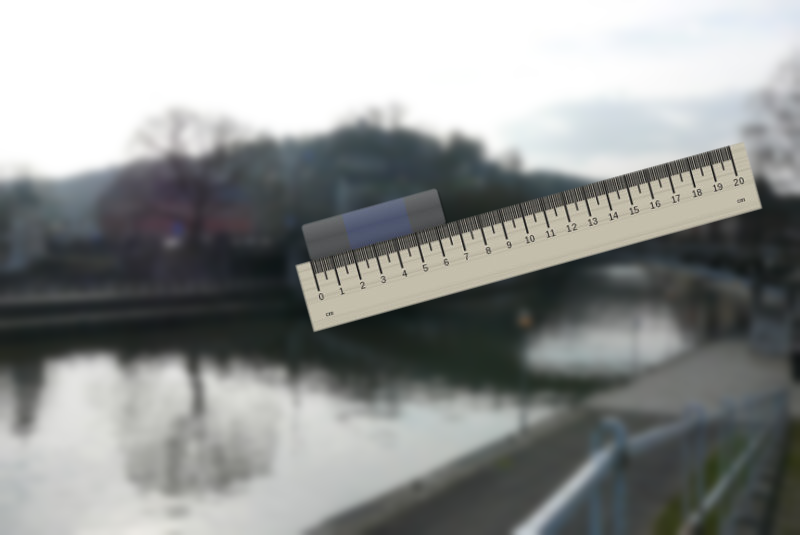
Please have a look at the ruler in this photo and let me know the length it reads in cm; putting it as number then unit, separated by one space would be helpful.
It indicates 6.5 cm
